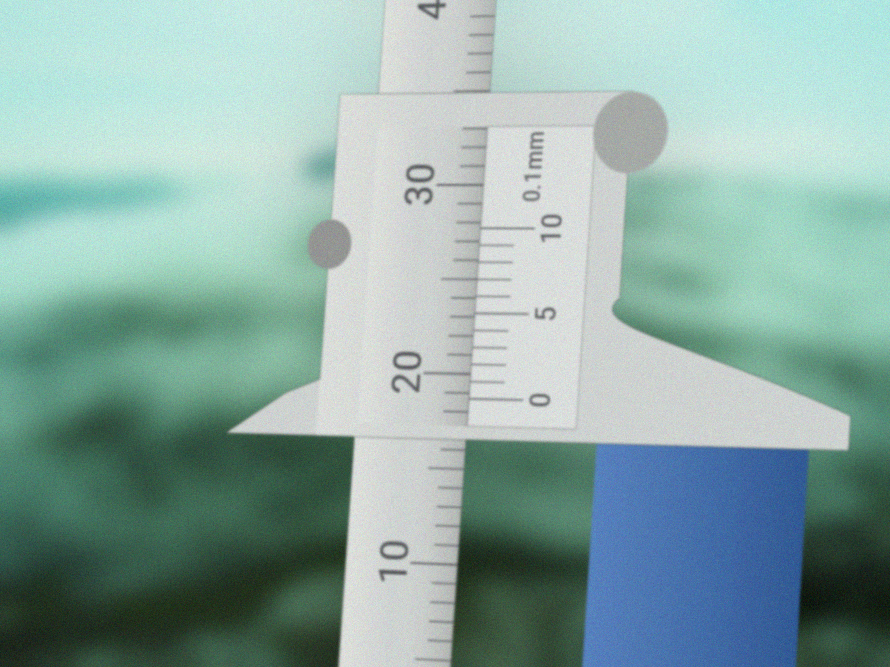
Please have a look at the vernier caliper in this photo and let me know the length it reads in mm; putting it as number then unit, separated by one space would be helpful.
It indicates 18.7 mm
